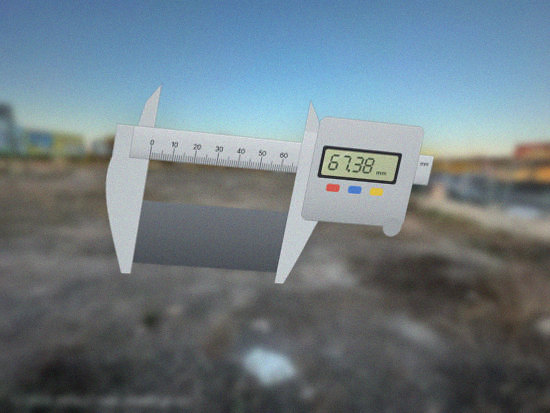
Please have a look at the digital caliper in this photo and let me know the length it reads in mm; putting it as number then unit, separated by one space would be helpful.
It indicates 67.38 mm
